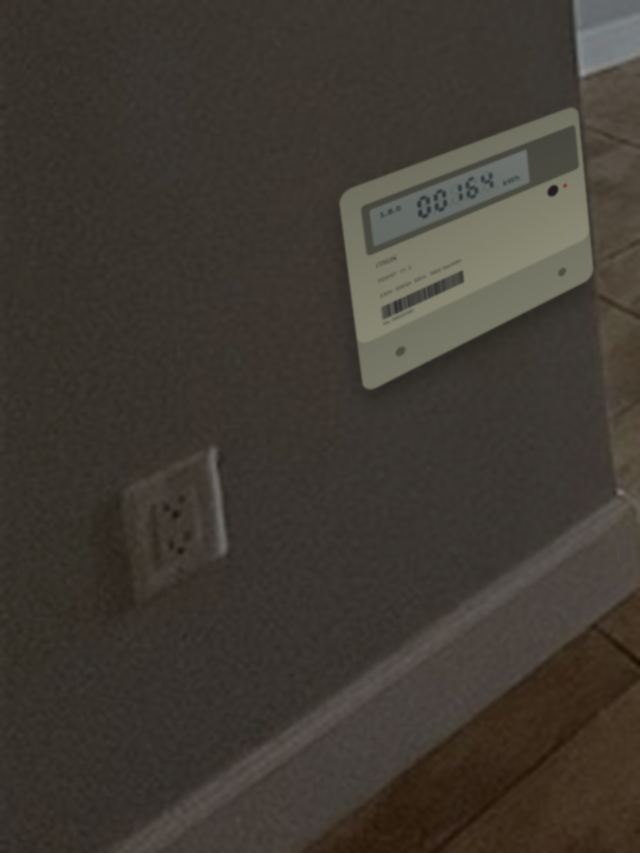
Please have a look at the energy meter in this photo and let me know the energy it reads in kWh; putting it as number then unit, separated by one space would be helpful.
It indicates 164 kWh
